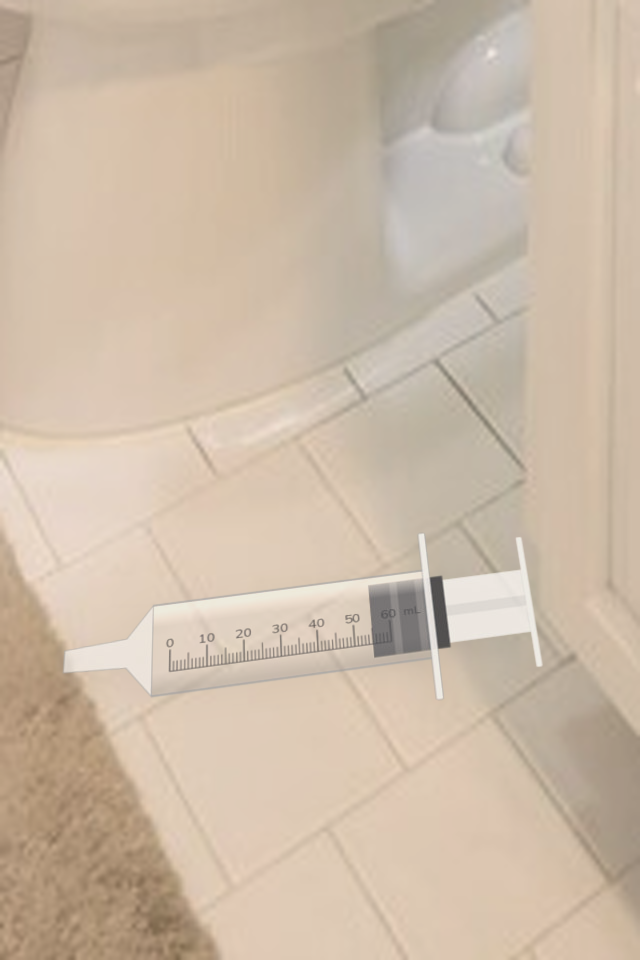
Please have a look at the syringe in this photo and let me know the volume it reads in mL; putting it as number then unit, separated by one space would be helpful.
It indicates 55 mL
